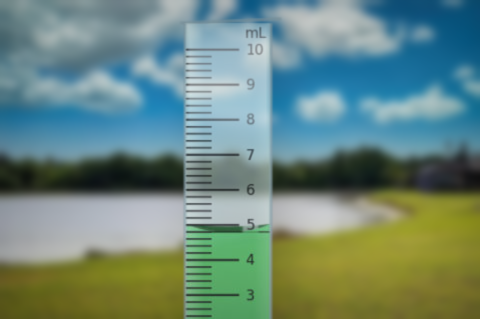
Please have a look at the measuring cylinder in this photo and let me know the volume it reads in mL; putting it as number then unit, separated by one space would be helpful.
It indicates 4.8 mL
